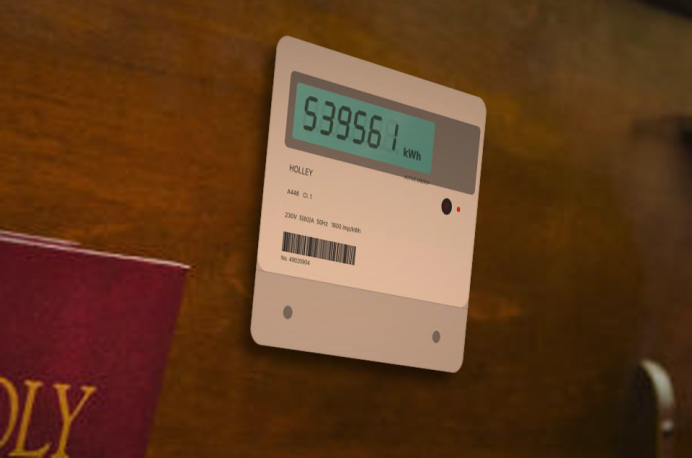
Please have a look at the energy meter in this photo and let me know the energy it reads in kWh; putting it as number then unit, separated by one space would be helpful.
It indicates 539561 kWh
